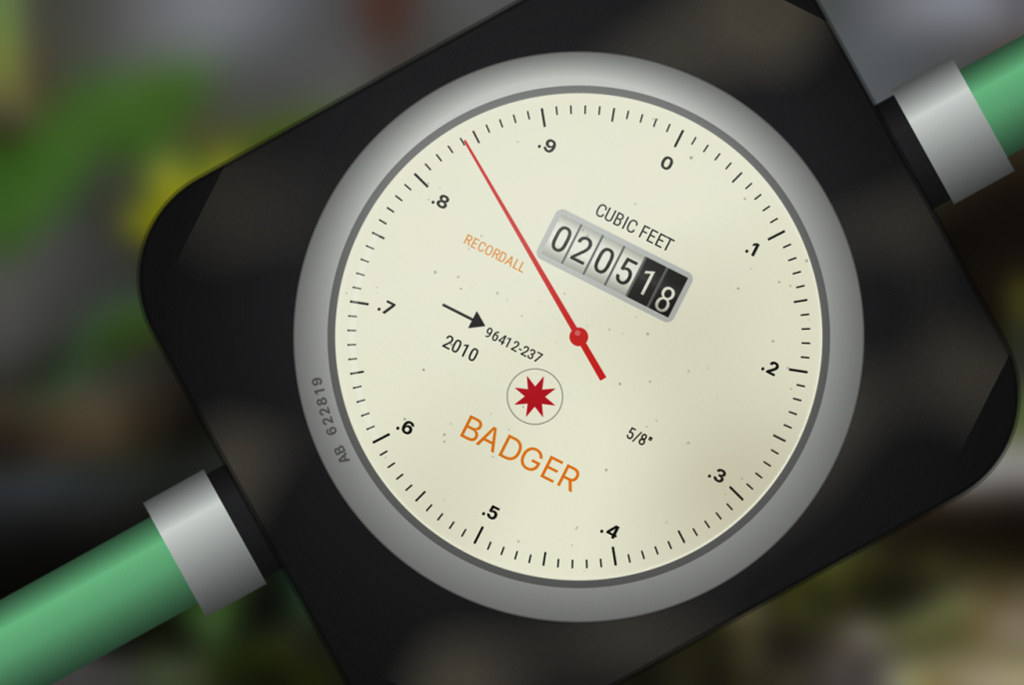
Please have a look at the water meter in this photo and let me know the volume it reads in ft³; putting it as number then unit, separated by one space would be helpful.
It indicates 20517.84 ft³
